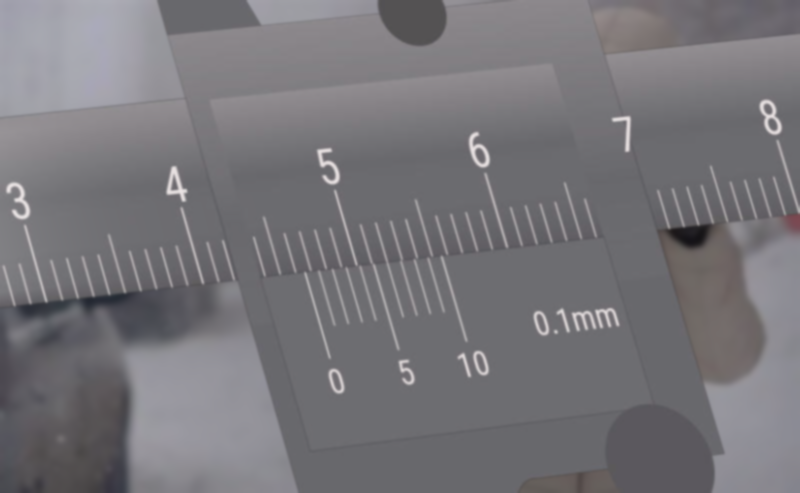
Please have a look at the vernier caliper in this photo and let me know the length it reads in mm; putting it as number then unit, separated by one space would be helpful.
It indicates 46.6 mm
